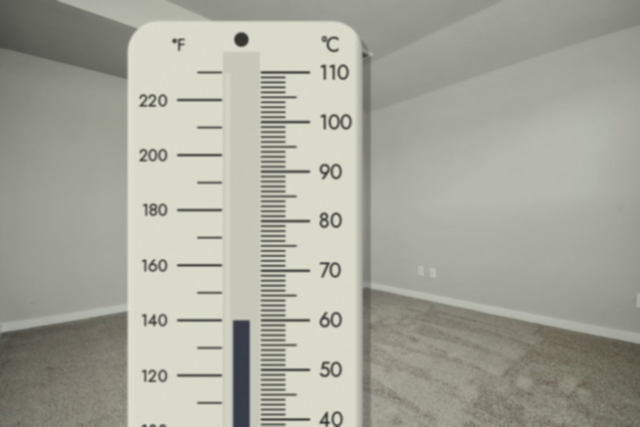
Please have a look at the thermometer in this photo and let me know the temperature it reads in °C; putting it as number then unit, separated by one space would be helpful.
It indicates 60 °C
